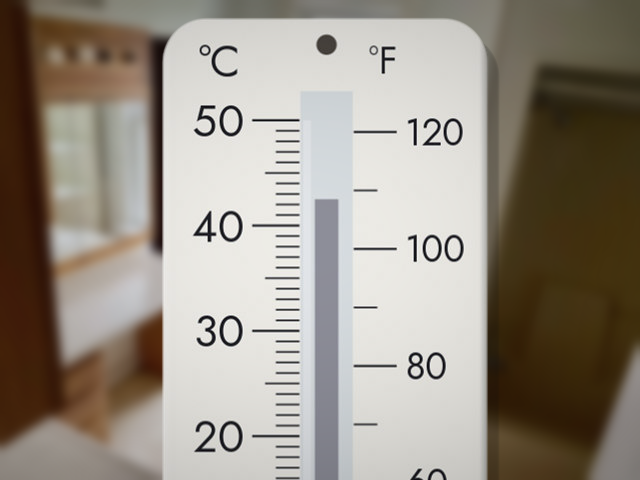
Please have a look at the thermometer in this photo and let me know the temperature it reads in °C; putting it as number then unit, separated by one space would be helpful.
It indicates 42.5 °C
